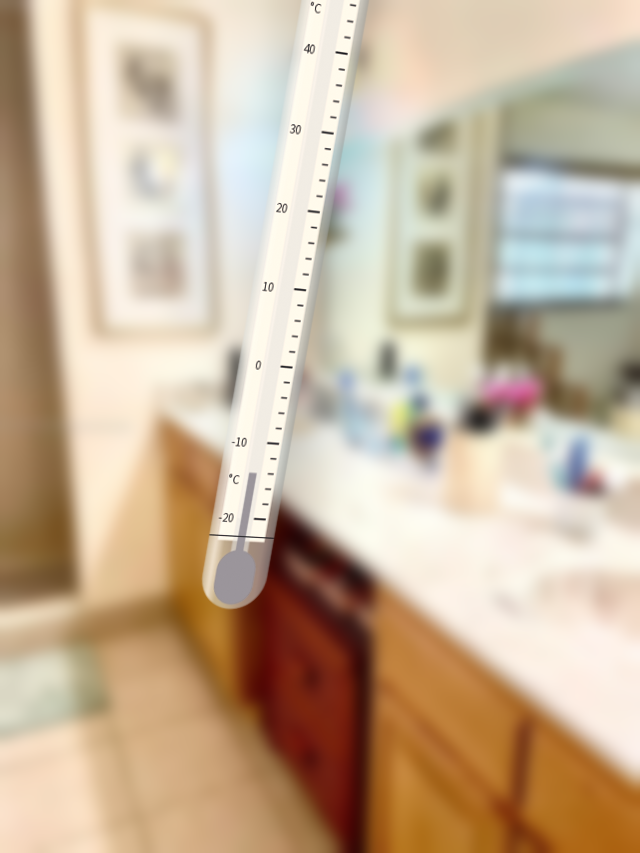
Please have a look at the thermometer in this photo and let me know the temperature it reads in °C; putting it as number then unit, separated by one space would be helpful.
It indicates -14 °C
